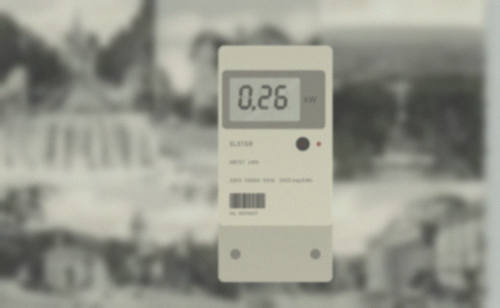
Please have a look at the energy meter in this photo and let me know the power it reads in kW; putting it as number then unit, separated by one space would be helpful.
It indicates 0.26 kW
